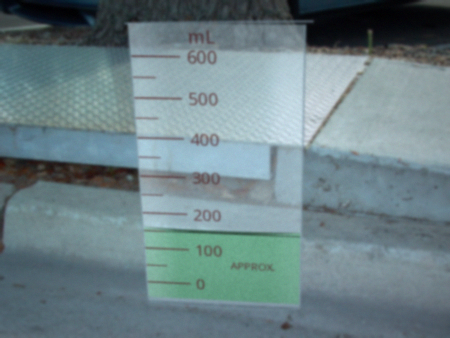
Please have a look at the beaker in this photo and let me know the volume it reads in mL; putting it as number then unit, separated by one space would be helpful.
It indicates 150 mL
